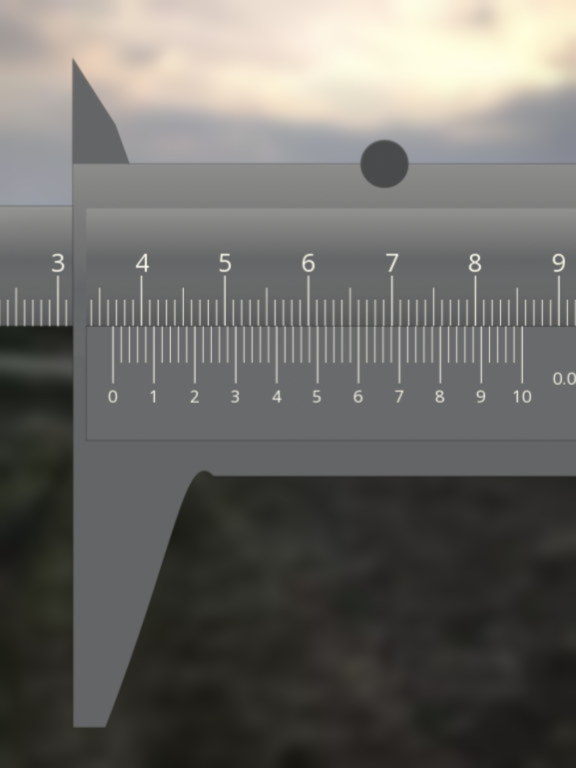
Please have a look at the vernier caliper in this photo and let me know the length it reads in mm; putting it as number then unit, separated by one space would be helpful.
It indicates 36.6 mm
